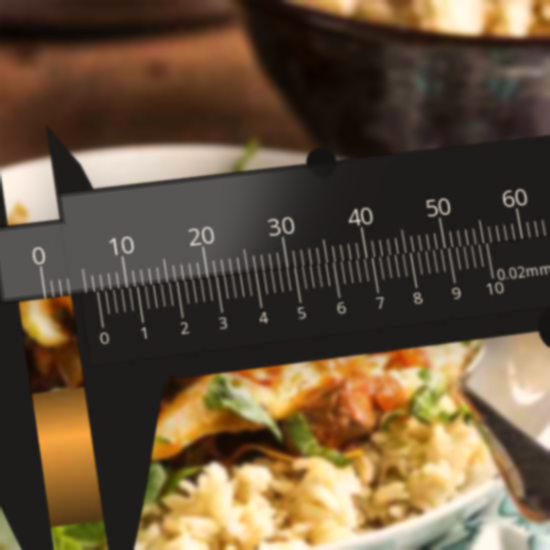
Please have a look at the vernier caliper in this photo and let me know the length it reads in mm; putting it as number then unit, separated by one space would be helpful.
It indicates 6.4 mm
